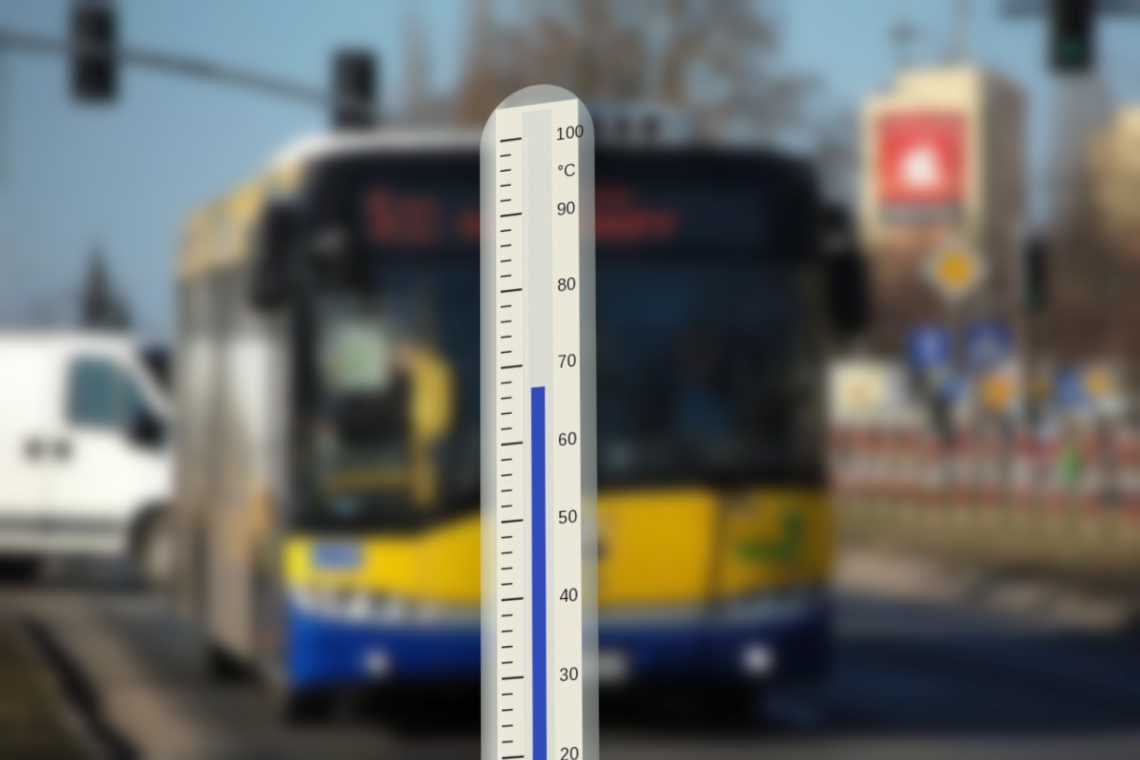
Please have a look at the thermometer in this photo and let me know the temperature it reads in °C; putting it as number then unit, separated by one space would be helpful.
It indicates 67 °C
